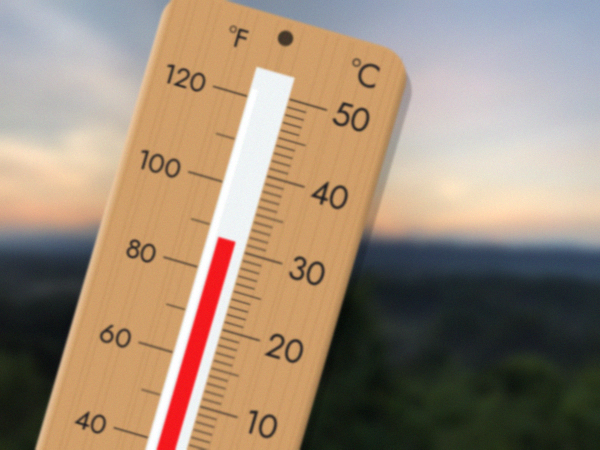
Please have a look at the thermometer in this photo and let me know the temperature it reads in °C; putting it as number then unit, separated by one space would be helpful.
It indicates 31 °C
